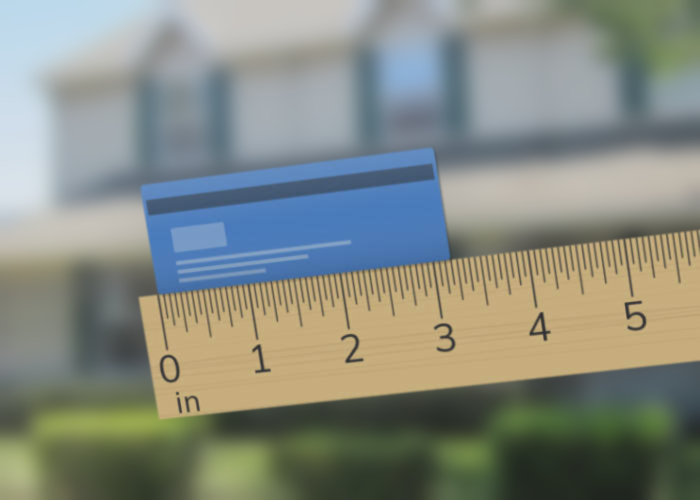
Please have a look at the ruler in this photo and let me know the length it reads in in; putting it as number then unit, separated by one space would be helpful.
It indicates 3.1875 in
